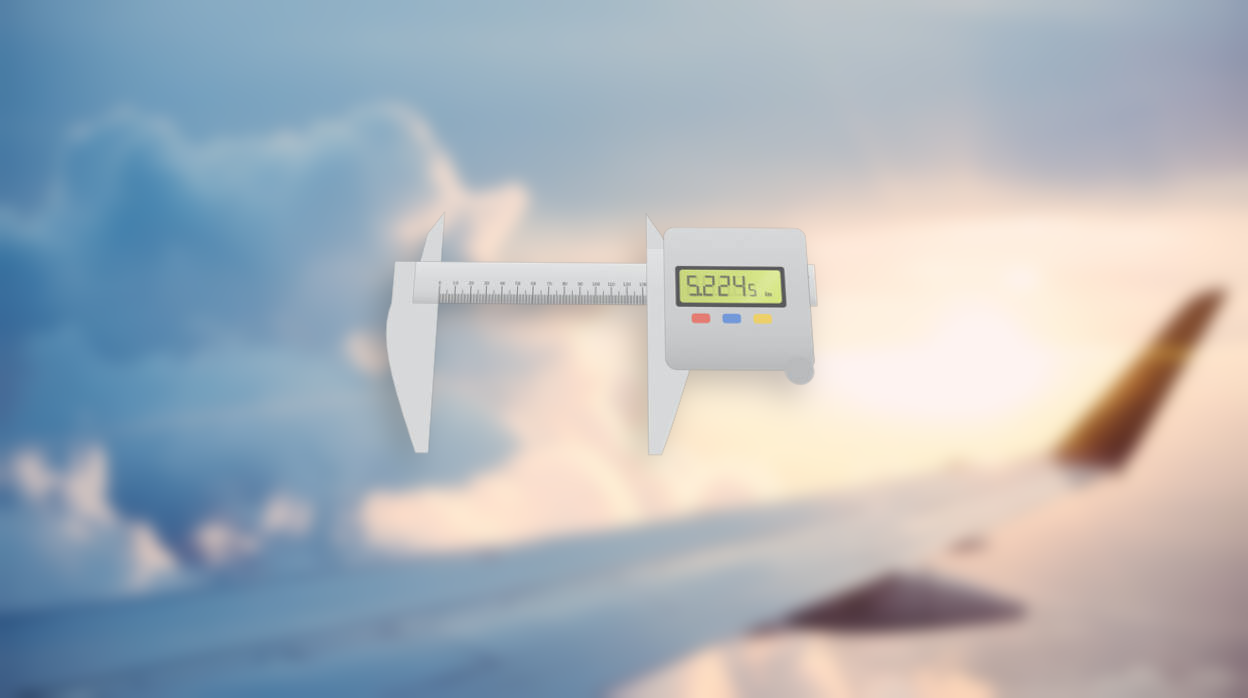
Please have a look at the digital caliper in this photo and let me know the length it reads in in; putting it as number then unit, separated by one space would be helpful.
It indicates 5.2245 in
